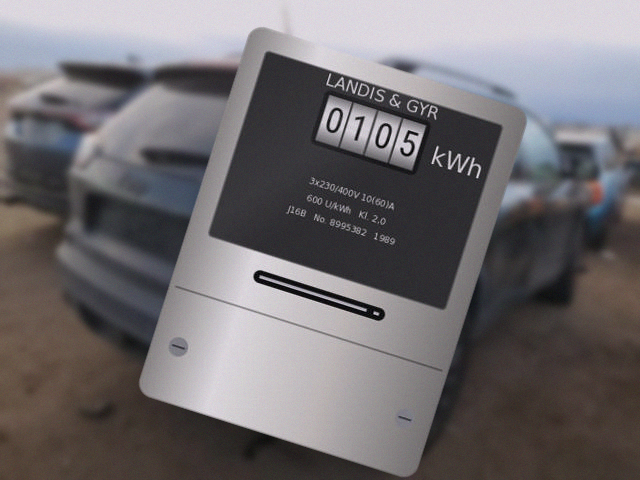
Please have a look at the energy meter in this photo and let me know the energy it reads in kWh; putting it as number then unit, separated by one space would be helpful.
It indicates 105 kWh
